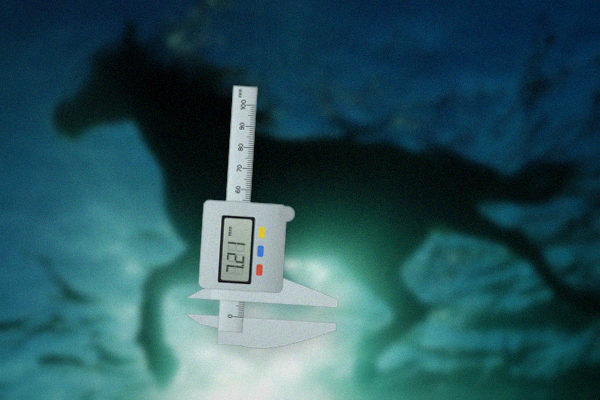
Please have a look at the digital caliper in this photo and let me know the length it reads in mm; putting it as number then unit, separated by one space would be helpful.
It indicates 7.21 mm
